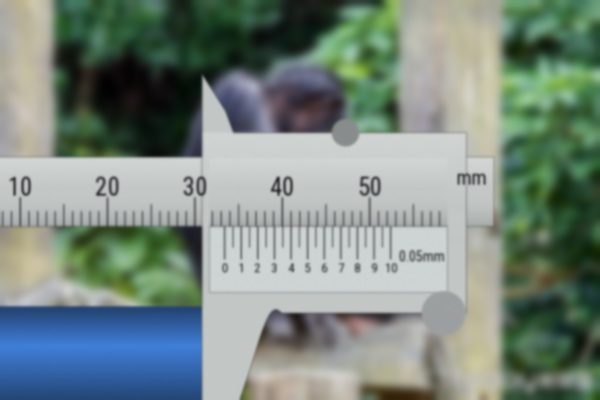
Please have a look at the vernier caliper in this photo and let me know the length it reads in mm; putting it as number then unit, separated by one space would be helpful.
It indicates 33.4 mm
